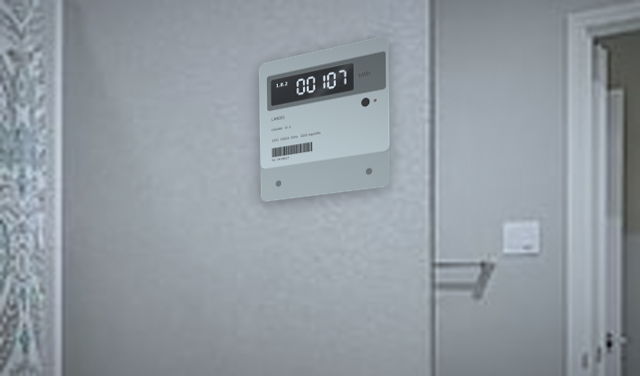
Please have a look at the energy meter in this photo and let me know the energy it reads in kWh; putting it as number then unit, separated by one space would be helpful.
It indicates 107 kWh
